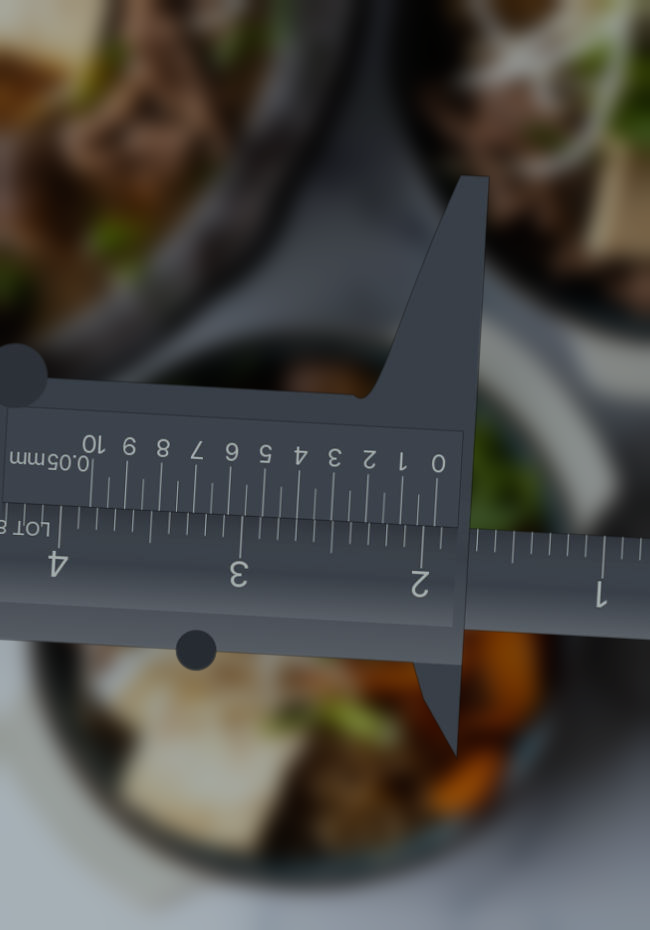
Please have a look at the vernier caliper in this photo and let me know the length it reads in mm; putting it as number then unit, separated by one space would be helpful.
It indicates 19.4 mm
